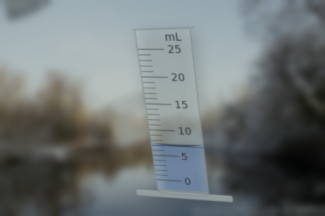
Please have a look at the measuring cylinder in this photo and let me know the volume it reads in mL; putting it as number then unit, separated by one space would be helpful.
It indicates 7 mL
